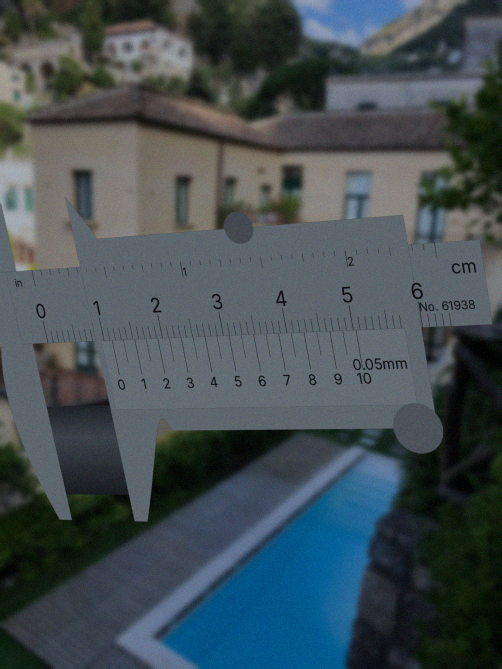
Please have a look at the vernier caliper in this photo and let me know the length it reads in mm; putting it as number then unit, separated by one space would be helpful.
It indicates 11.4 mm
